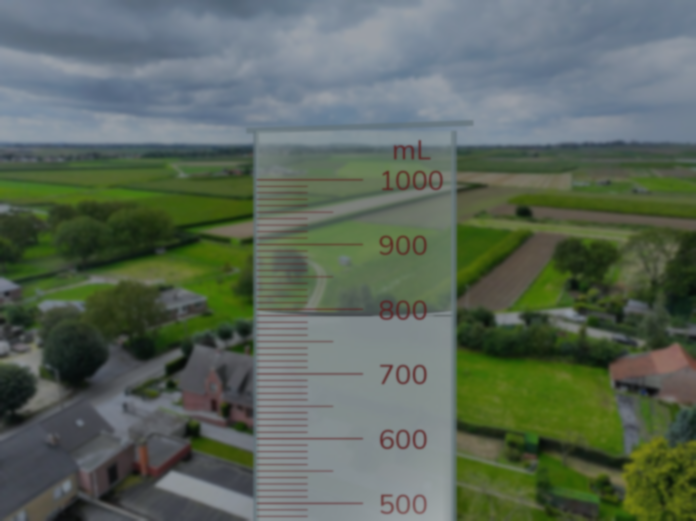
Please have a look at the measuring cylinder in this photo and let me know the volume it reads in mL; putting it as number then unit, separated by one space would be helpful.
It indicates 790 mL
